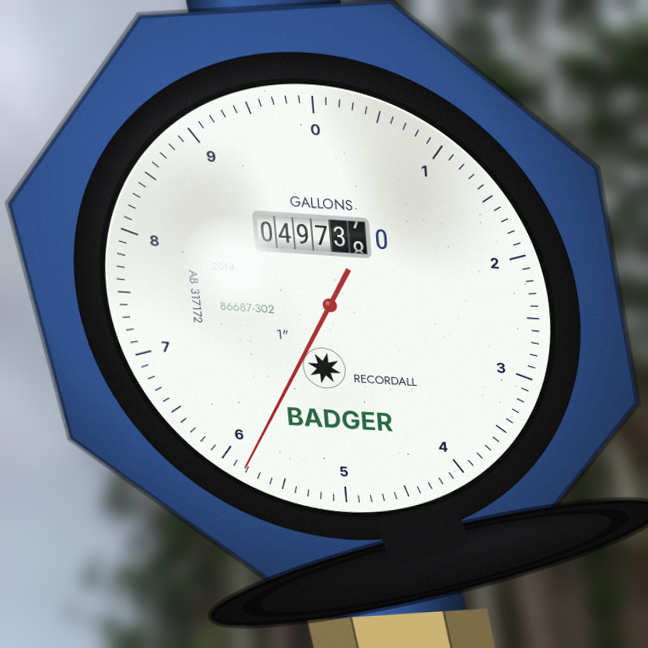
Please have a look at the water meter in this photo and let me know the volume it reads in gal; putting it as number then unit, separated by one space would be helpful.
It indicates 497375.8 gal
